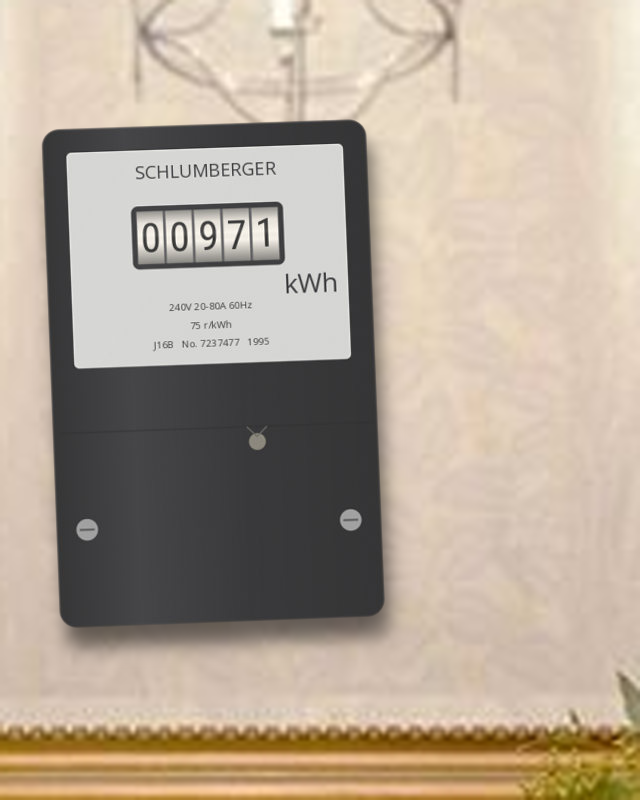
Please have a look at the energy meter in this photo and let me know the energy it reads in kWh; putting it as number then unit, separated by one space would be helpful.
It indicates 971 kWh
